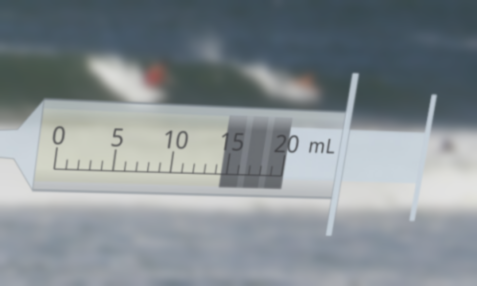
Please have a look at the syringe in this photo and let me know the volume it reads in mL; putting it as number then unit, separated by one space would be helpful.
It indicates 14.5 mL
